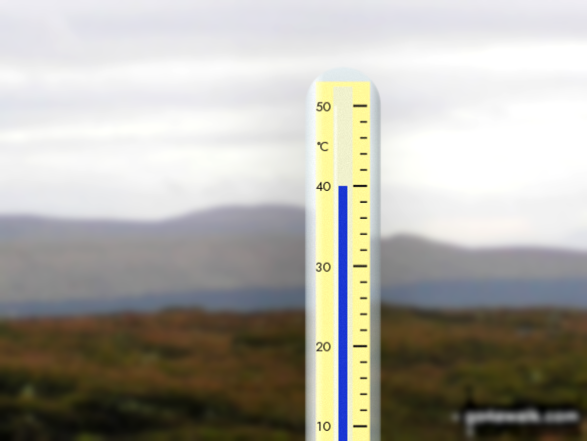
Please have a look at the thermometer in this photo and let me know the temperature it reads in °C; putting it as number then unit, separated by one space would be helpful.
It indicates 40 °C
